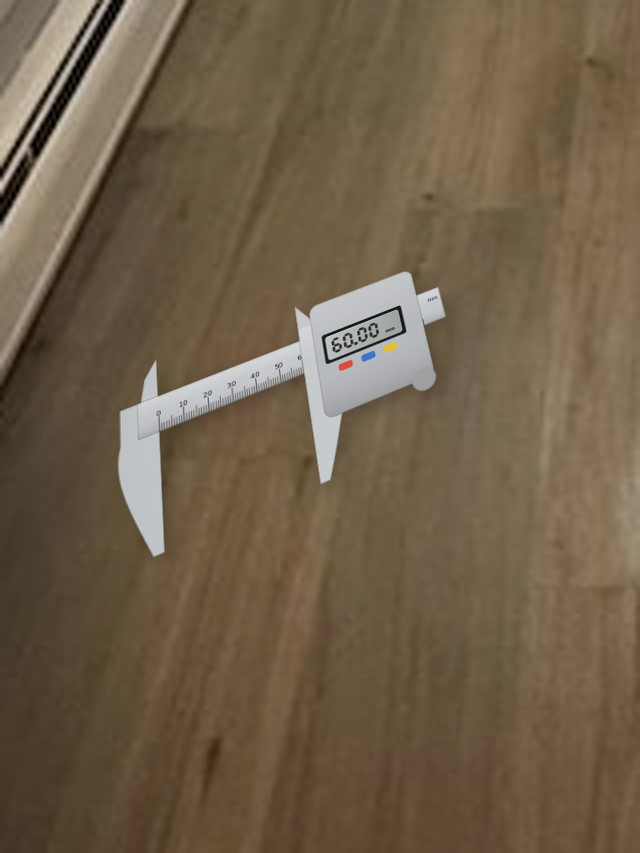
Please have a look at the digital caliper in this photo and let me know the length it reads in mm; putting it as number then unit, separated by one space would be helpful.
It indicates 60.00 mm
